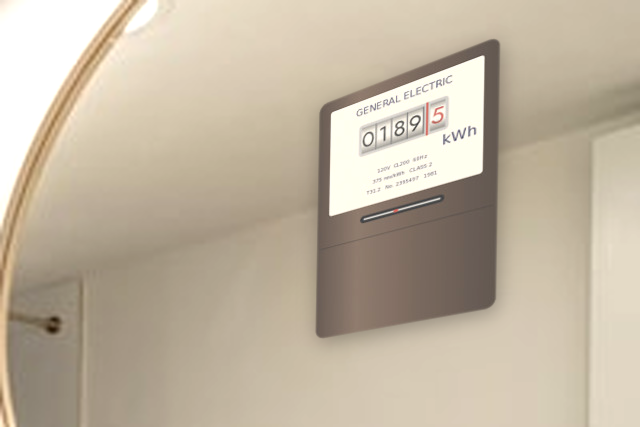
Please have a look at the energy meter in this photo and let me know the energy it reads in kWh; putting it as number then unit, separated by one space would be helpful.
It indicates 189.5 kWh
